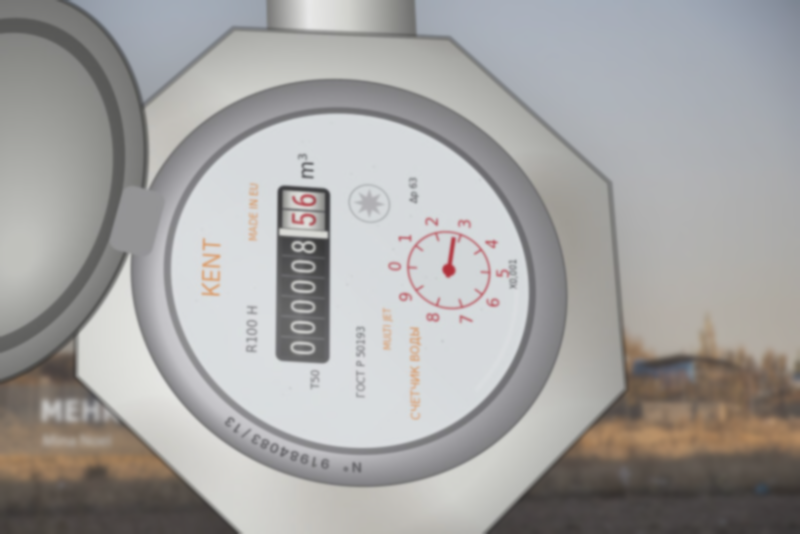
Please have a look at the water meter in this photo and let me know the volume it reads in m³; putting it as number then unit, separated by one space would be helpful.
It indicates 8.562 m³
